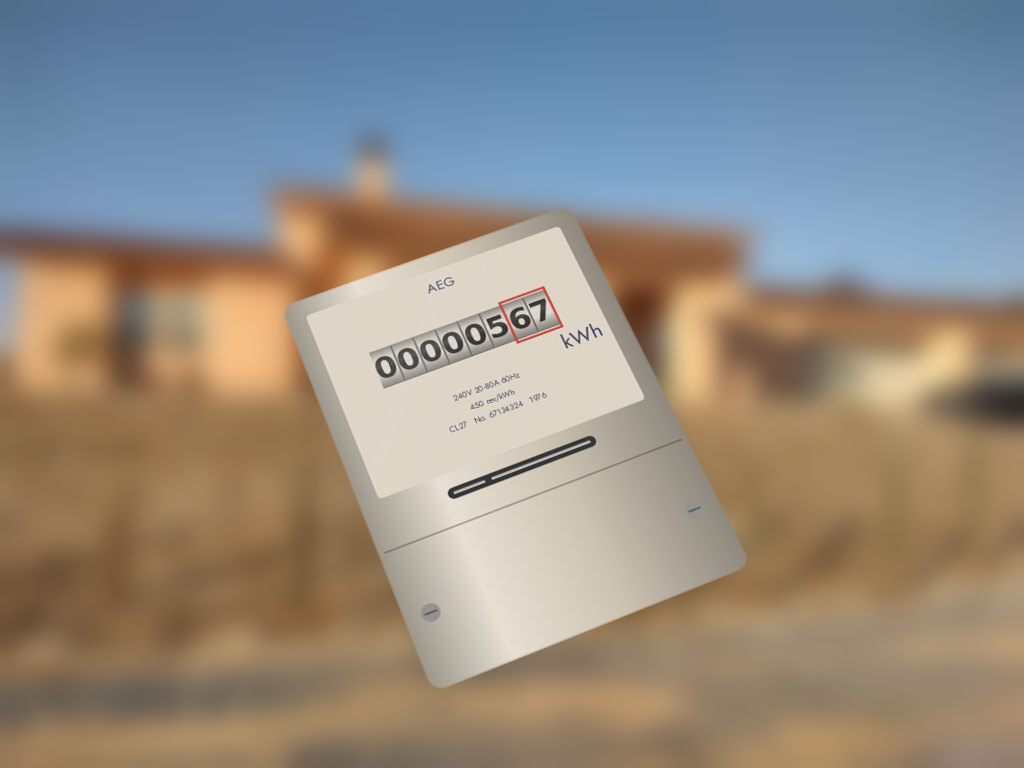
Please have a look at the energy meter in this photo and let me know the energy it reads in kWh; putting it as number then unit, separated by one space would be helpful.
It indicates 5.67 kWh
